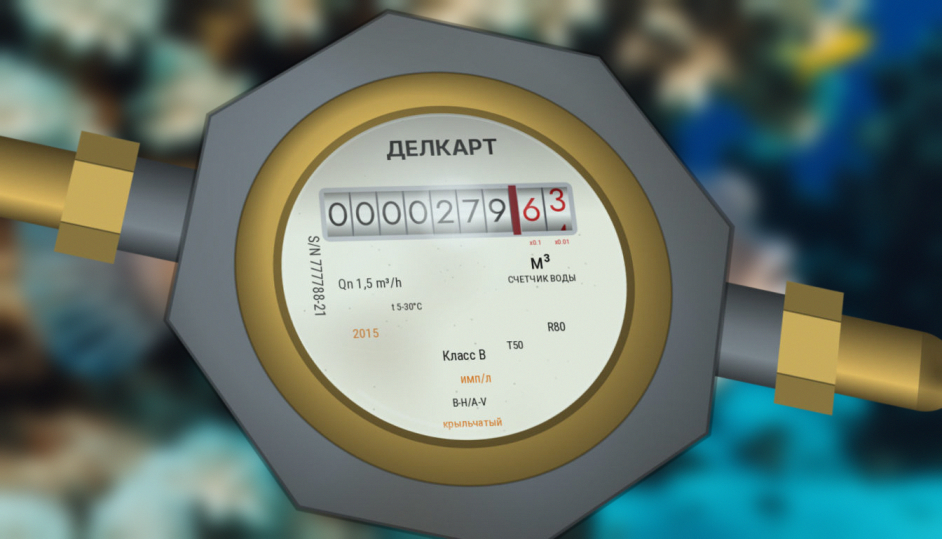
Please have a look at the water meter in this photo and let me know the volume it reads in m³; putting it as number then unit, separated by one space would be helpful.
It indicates 279.63 m³
